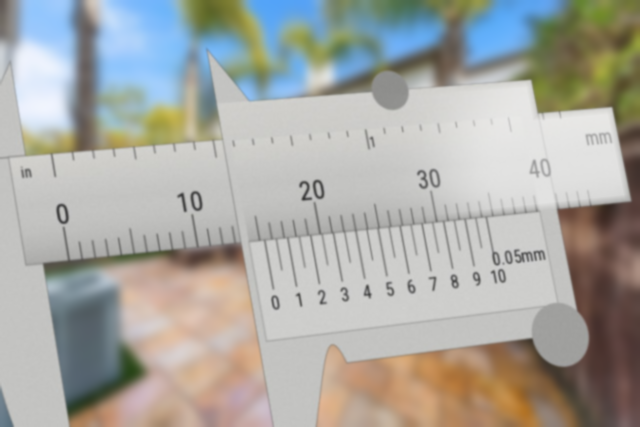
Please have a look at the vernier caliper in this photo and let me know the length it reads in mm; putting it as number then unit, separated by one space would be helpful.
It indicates 15.4 mm
